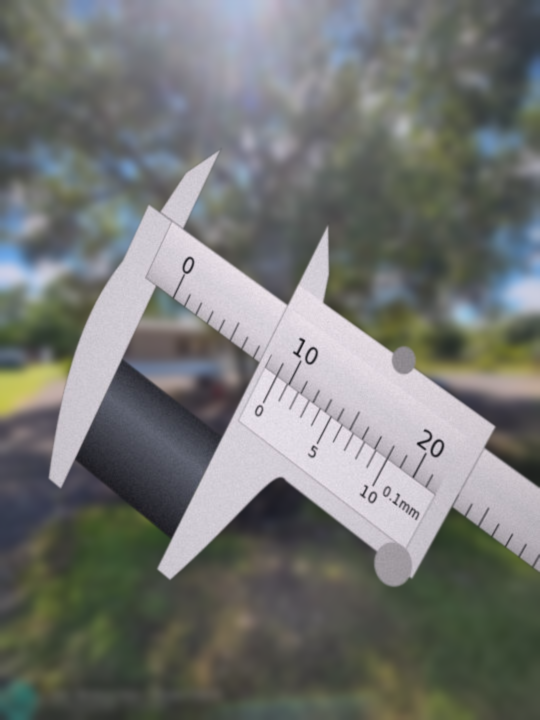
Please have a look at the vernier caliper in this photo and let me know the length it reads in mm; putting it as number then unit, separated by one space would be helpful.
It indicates 9.0 mm
